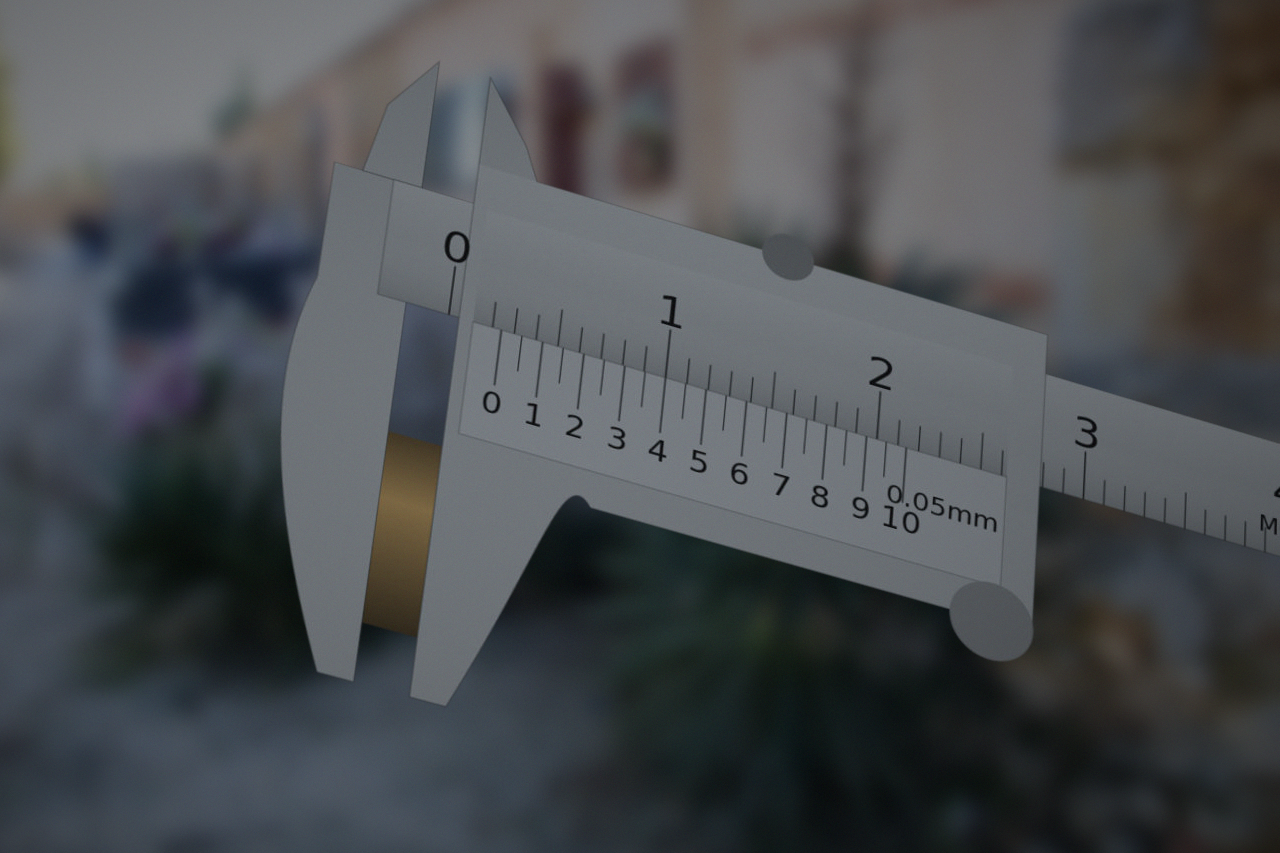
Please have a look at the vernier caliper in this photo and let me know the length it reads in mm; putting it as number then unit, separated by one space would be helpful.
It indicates 2.4 mm
